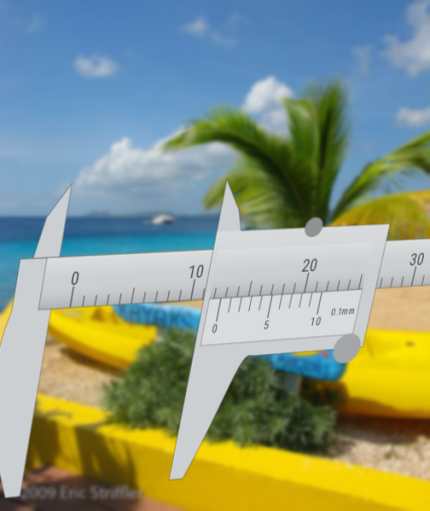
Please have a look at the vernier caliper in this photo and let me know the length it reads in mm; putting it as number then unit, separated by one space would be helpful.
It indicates 12.6 mm
